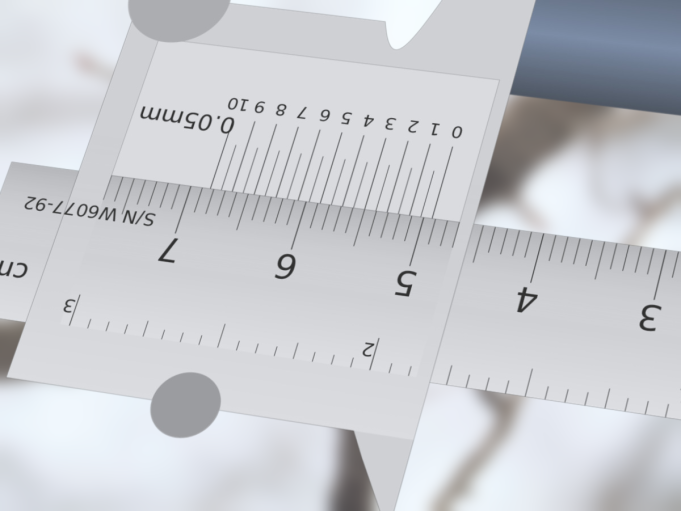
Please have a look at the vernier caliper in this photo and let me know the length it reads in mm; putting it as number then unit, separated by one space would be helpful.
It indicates 49.3 mm
